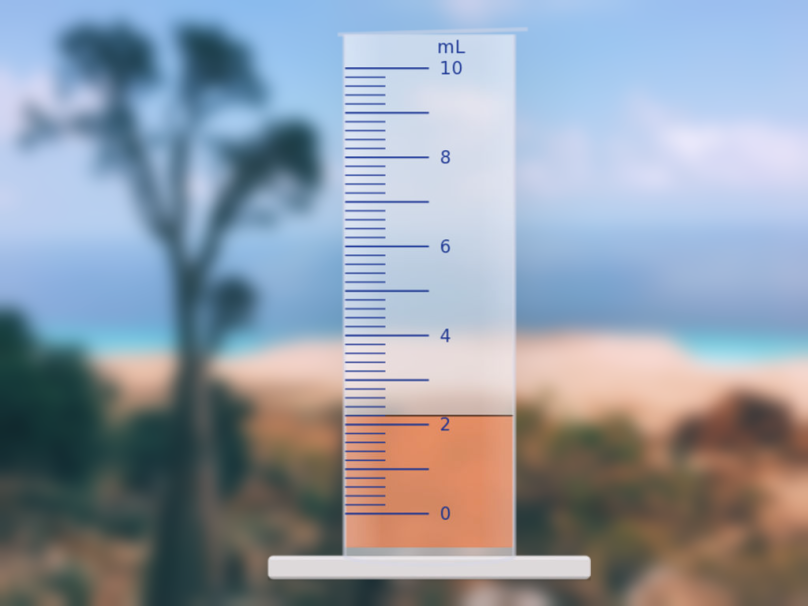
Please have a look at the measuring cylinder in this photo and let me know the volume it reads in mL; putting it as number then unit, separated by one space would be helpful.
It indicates 2.2 mL
